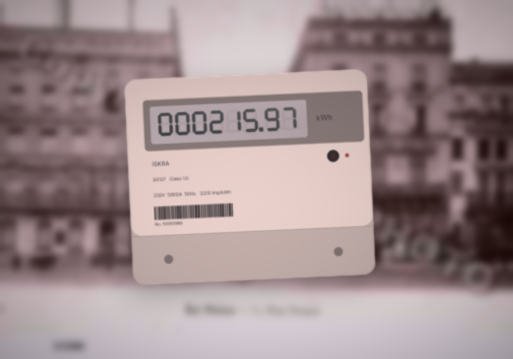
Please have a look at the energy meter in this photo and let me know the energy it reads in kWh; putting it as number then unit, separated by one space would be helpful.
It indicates 215.97 kWh
